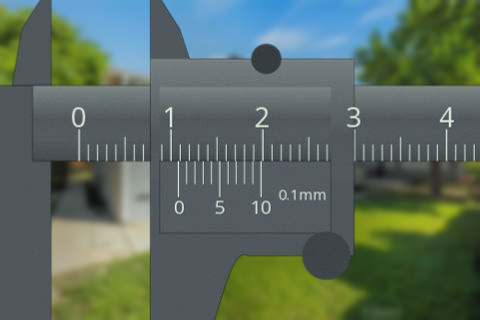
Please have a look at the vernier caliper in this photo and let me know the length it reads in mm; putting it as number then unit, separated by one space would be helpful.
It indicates 10.8 mm
